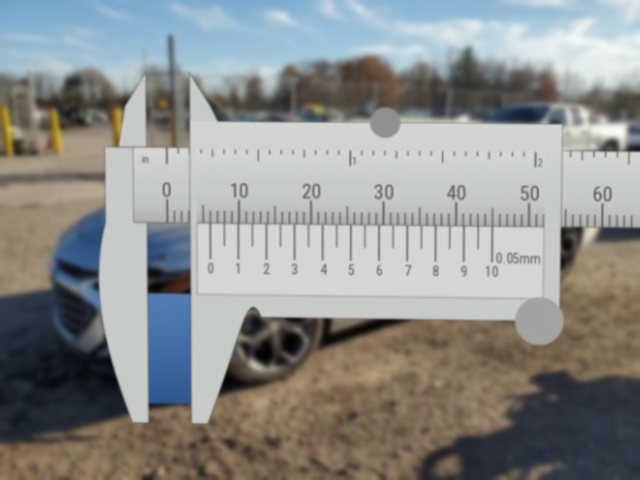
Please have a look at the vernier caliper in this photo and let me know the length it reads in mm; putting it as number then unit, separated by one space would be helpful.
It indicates 6.0 mm
